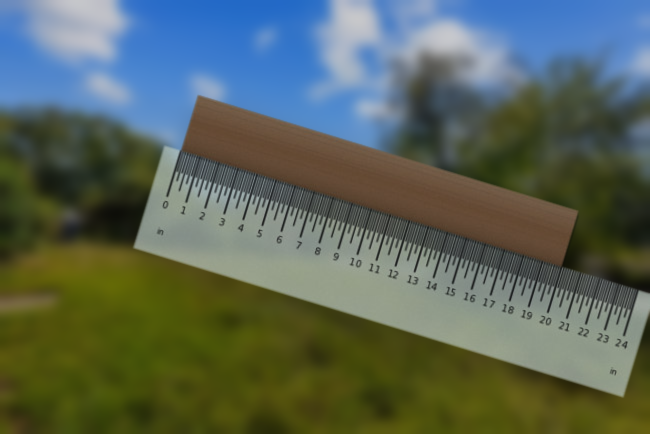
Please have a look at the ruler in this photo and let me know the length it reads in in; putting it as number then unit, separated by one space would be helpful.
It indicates 20 in
